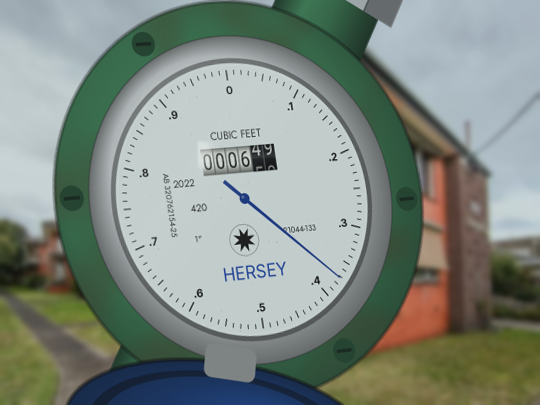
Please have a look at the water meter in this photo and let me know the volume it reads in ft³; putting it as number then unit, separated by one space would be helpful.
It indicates 649.37 ft³
